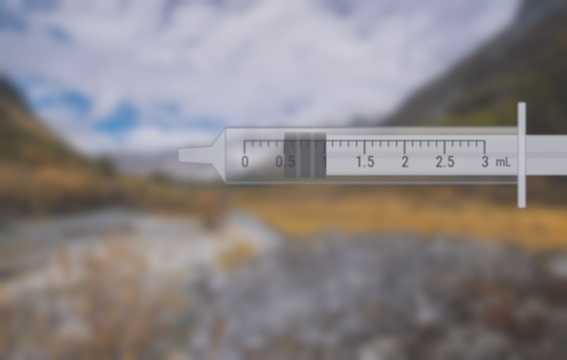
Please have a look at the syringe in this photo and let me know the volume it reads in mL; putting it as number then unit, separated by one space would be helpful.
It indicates 0.5 mL
